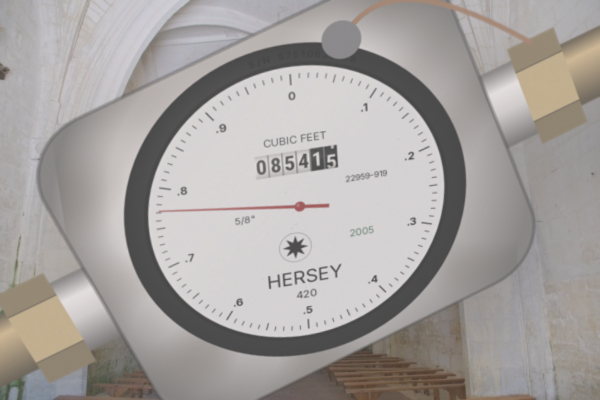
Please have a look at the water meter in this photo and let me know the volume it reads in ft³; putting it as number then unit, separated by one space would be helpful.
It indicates 85414.77 ft³
